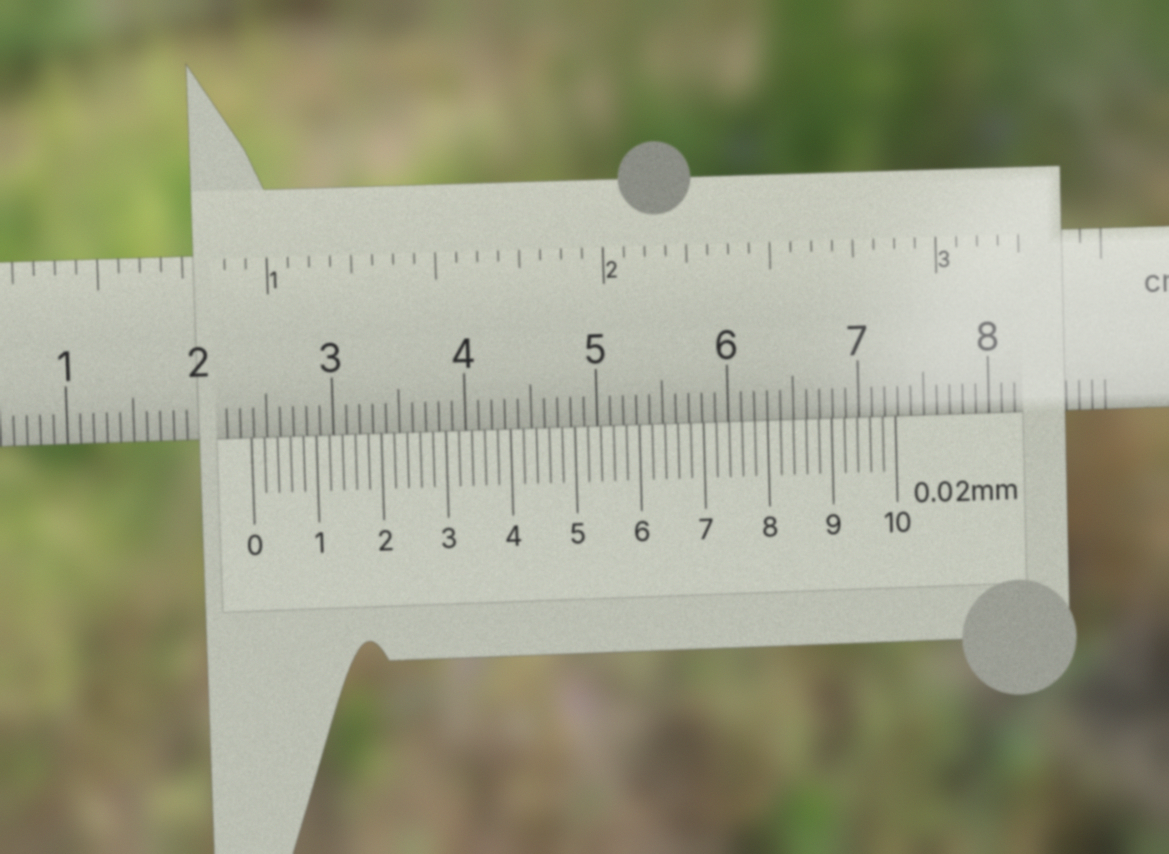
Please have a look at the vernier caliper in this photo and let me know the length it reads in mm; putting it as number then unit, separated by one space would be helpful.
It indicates 23.8 mm
